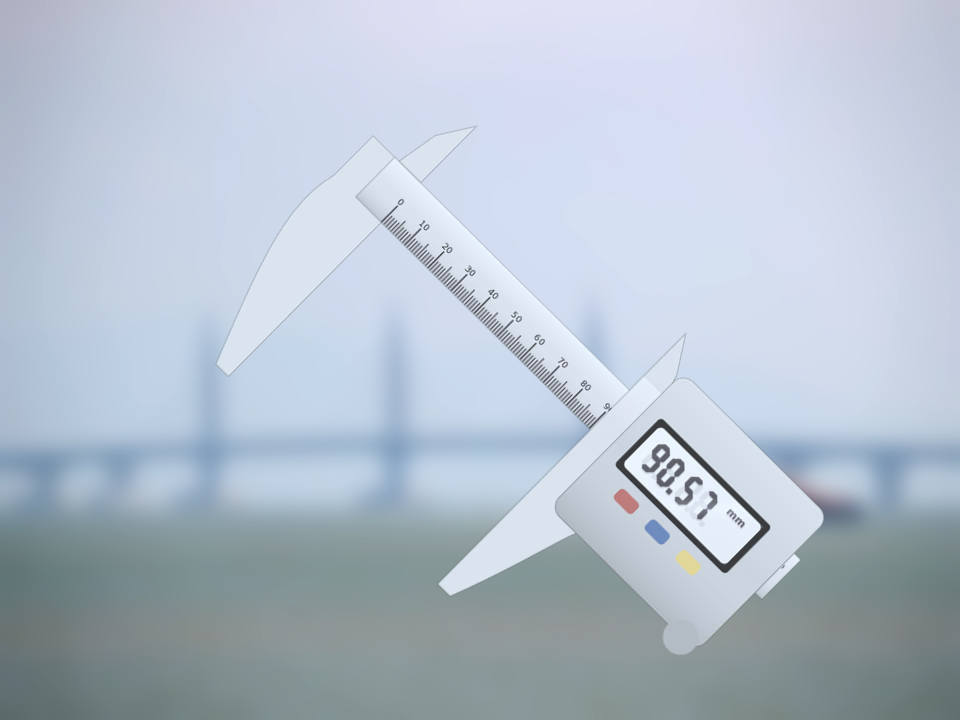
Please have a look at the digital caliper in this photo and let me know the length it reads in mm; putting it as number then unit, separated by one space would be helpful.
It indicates 90.57 mm
